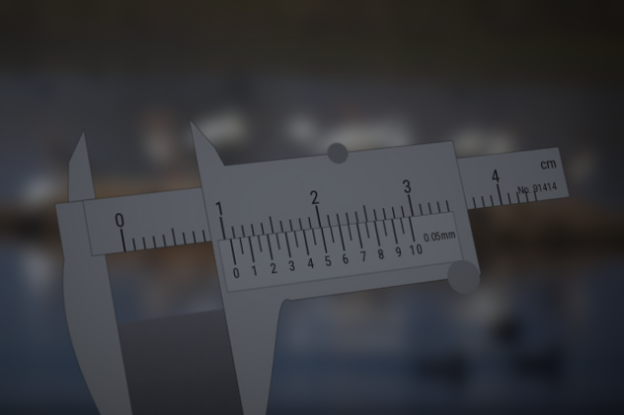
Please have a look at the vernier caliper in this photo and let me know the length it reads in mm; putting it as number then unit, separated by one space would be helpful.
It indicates 10.6 mm
